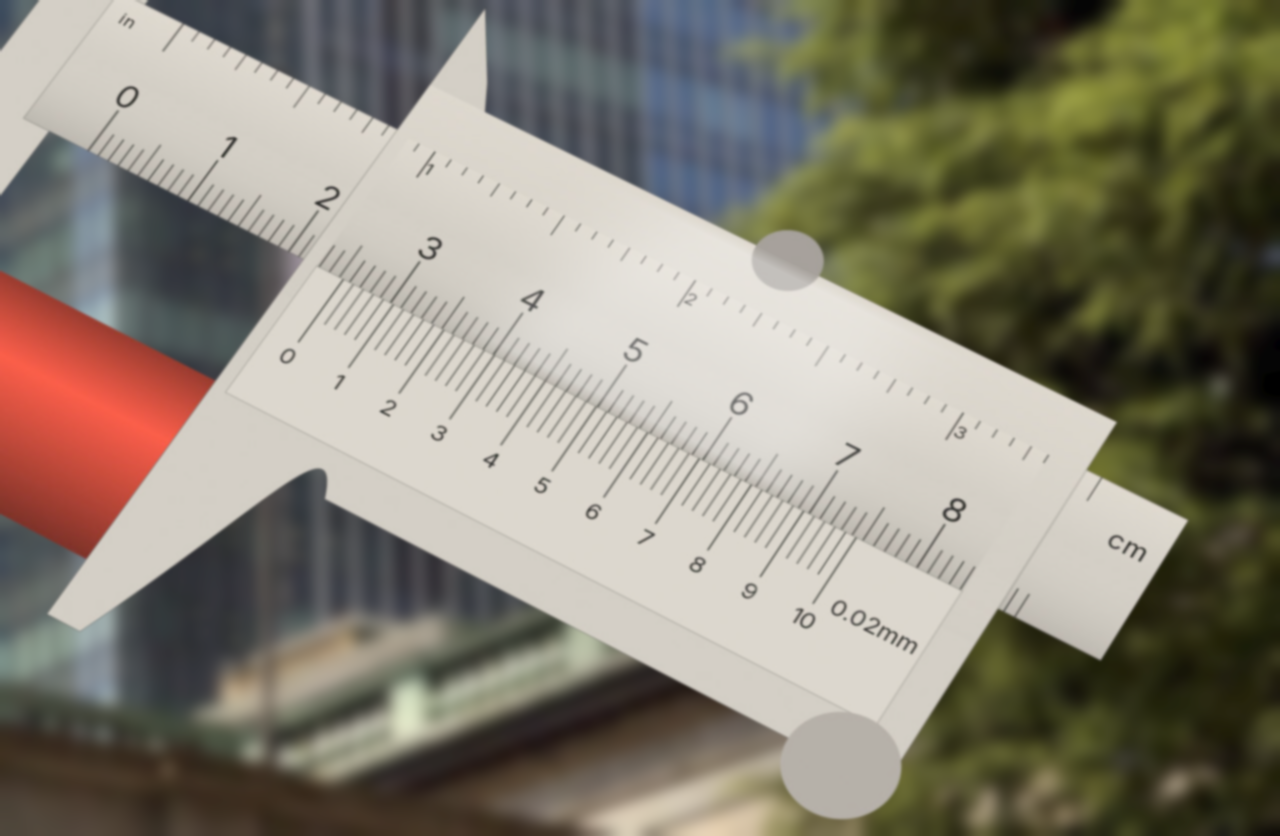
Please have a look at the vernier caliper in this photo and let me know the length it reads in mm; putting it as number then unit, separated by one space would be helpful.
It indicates 25.4 mm
